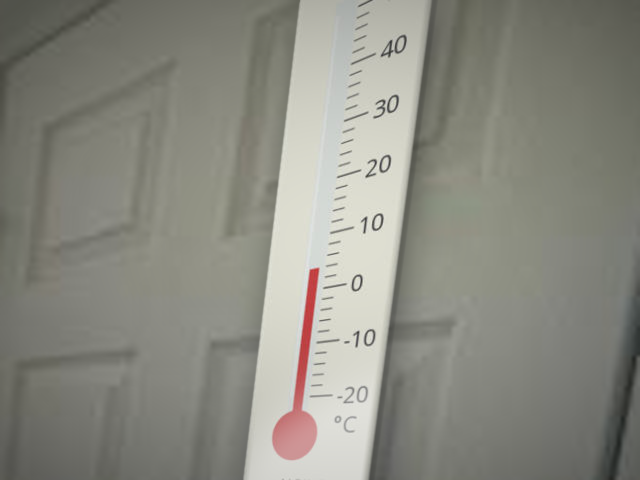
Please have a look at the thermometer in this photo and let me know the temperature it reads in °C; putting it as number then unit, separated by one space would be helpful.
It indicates 4 °C
